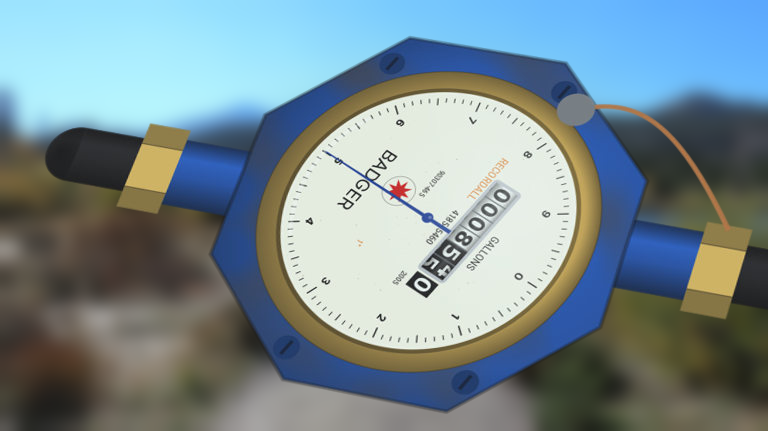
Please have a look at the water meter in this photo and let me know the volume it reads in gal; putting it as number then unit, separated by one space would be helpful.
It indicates 8545.0 gal
